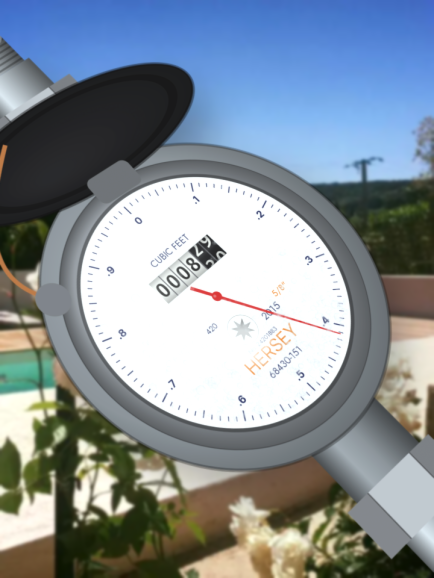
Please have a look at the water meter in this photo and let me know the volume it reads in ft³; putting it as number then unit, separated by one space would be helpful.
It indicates 829.41 ft³
